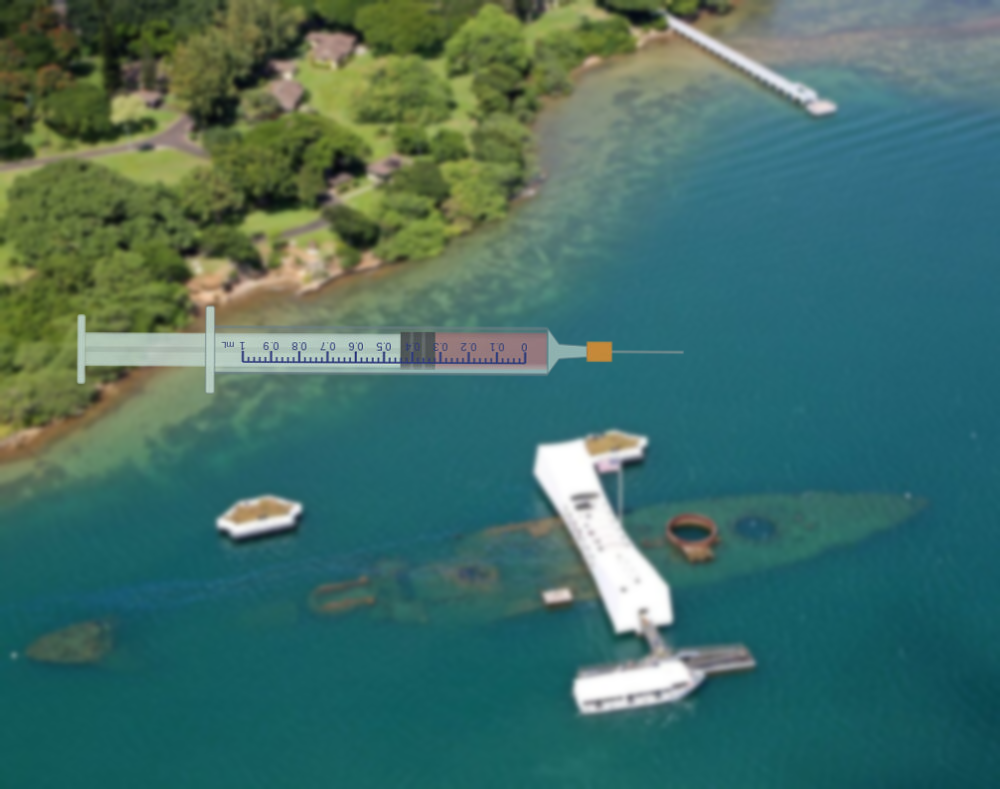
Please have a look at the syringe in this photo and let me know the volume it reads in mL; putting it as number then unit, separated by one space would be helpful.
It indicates 0.32 mL
